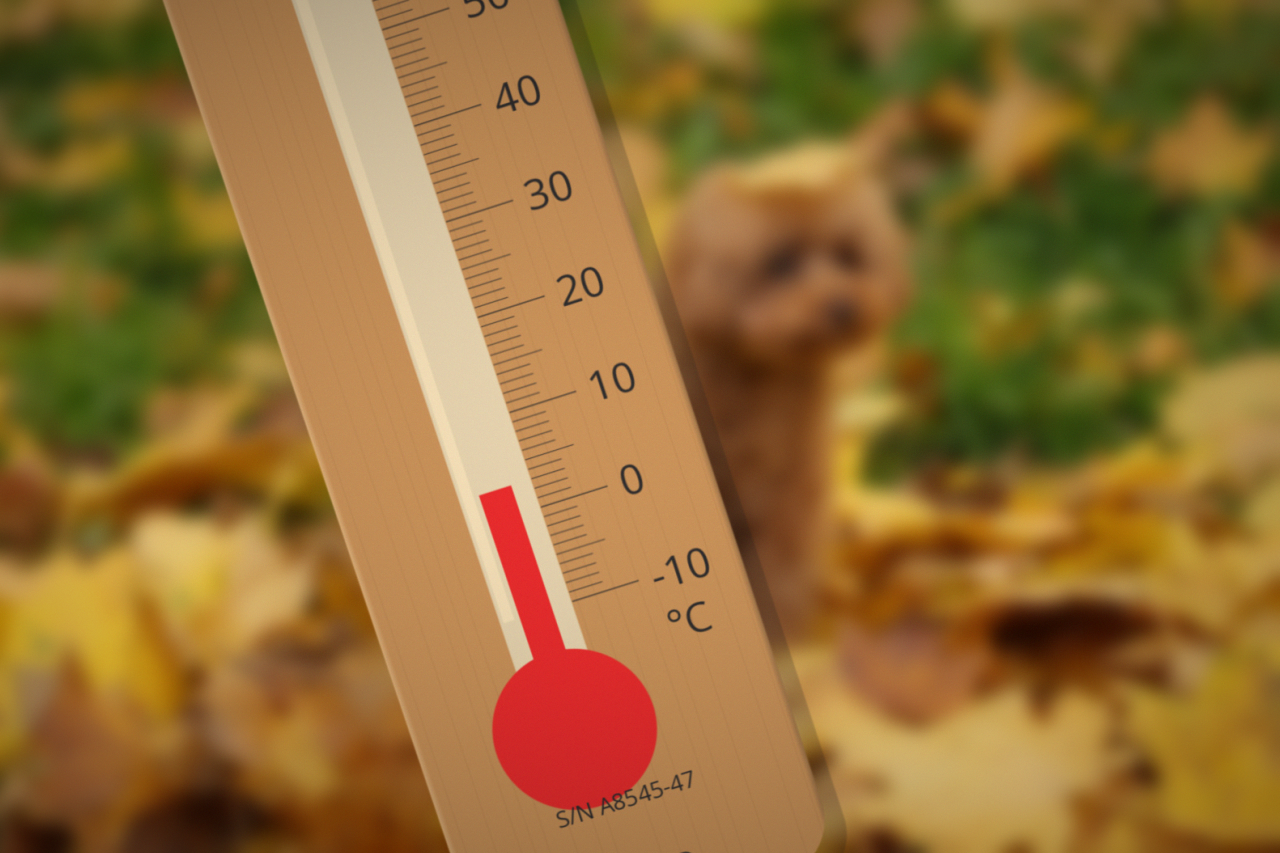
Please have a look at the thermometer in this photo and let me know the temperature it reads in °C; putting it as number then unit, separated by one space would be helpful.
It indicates 3 °C
